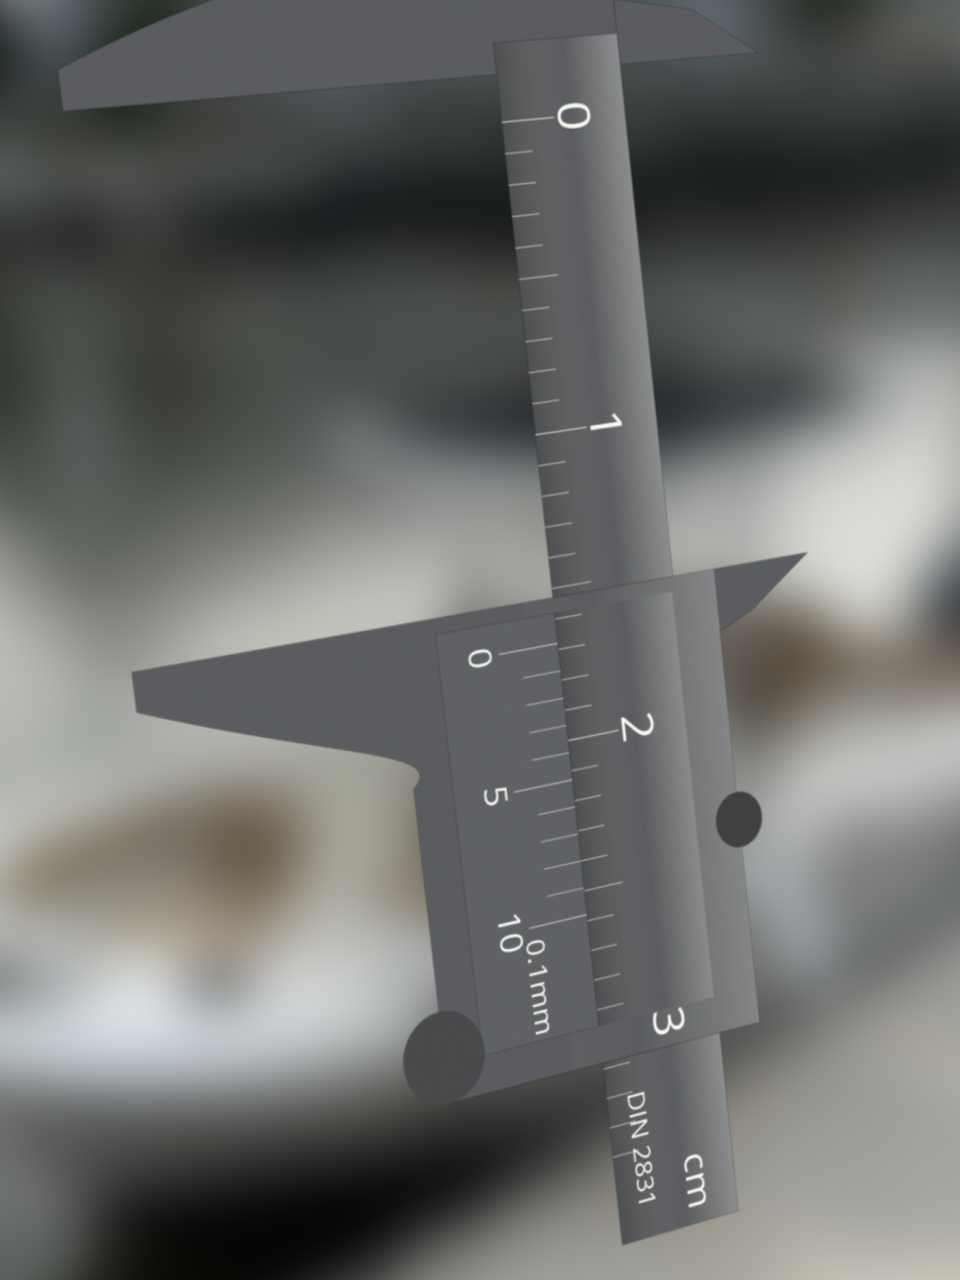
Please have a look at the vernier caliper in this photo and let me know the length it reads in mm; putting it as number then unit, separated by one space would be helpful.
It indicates 16.8 mm
